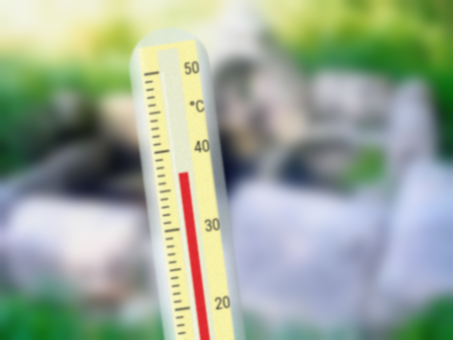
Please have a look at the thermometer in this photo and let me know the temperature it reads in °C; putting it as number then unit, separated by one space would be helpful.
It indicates 37 °C
